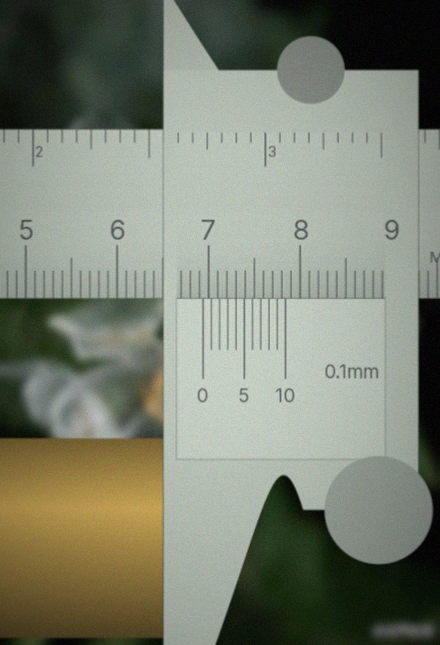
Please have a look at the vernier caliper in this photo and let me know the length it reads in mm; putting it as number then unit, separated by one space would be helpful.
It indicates 69.4 mm
